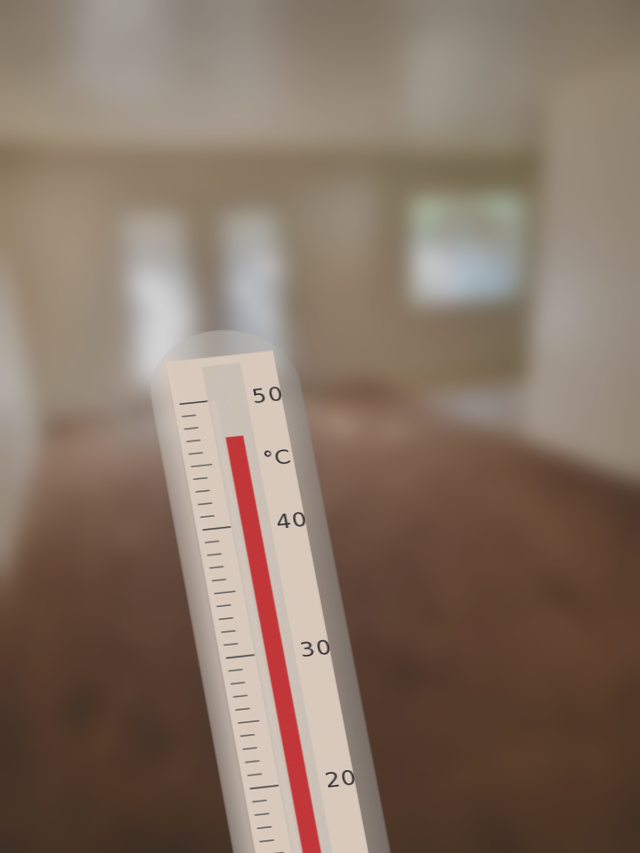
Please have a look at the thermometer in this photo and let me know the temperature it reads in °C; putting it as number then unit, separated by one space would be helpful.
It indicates 47 °C
